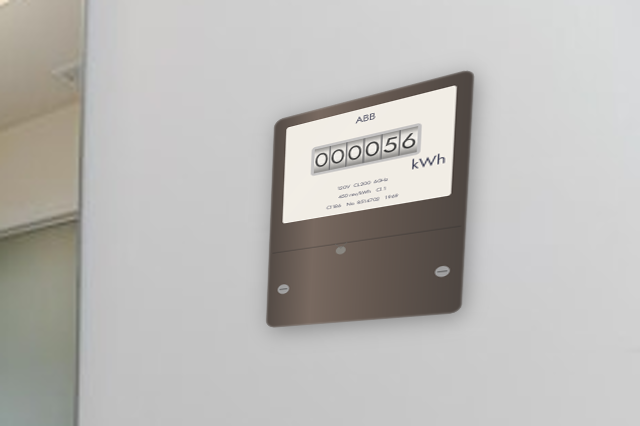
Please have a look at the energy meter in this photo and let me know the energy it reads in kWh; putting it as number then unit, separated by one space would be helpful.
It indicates 56 kWh
